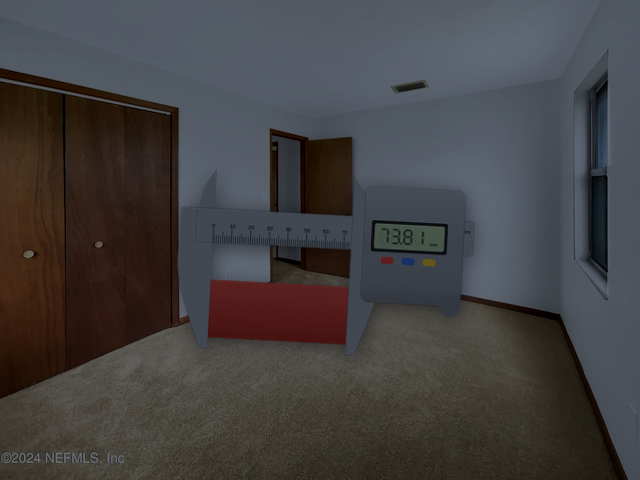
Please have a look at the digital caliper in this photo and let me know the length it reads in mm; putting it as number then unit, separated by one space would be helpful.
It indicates 73.81 mm
